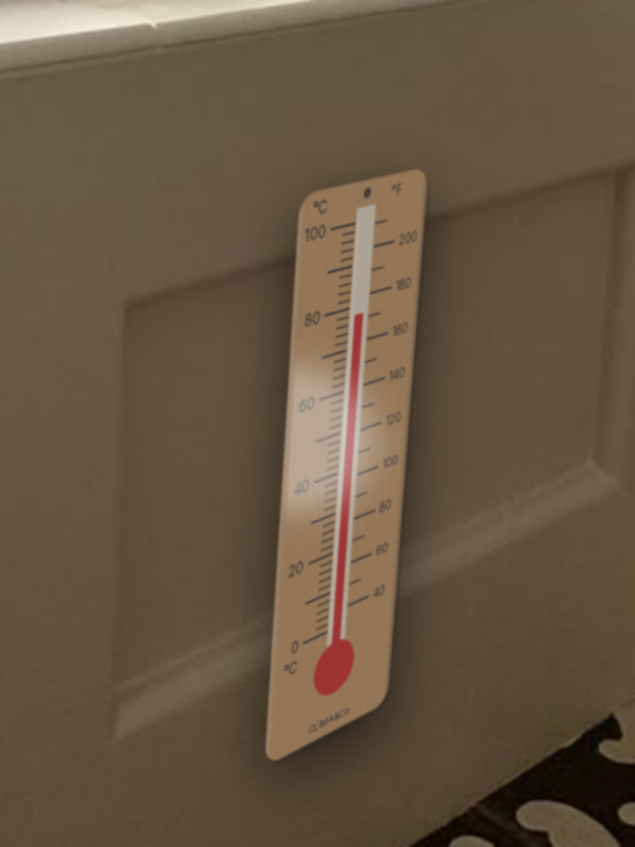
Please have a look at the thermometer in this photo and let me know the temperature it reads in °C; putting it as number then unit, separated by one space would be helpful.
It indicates 78 °C
